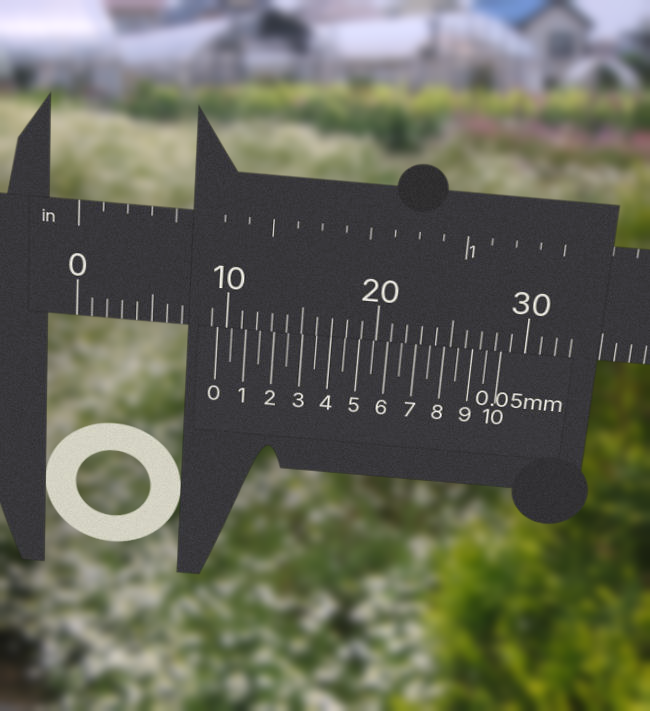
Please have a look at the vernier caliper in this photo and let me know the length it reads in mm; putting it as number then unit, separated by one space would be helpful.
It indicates 9.4 mm
